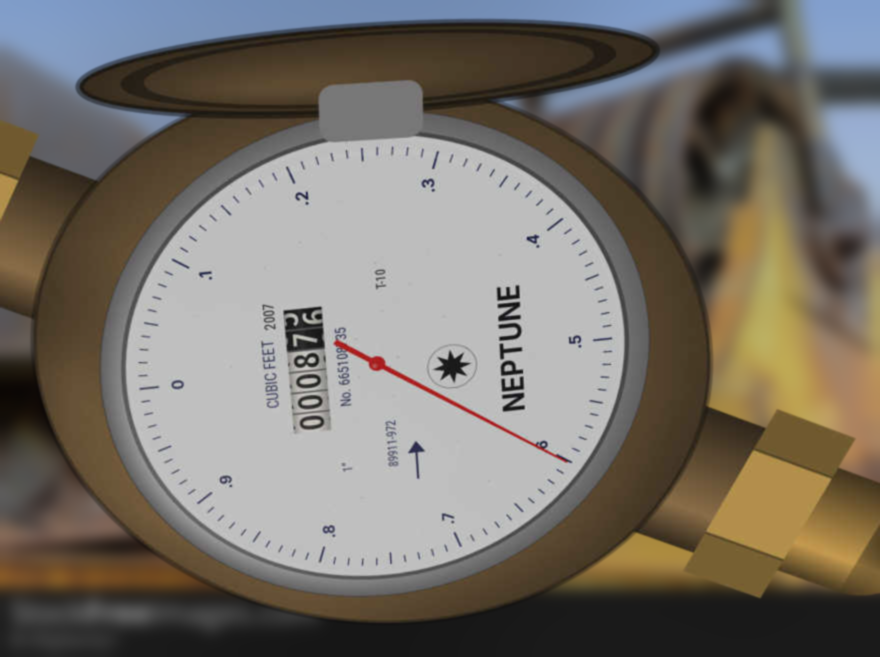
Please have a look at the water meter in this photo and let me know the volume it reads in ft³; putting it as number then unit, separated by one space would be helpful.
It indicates 875.60 ft³
